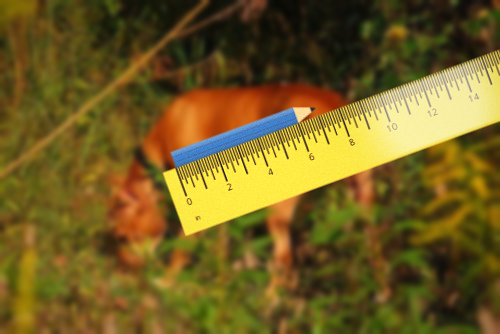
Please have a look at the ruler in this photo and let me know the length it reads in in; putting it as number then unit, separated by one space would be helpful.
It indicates 7 in
